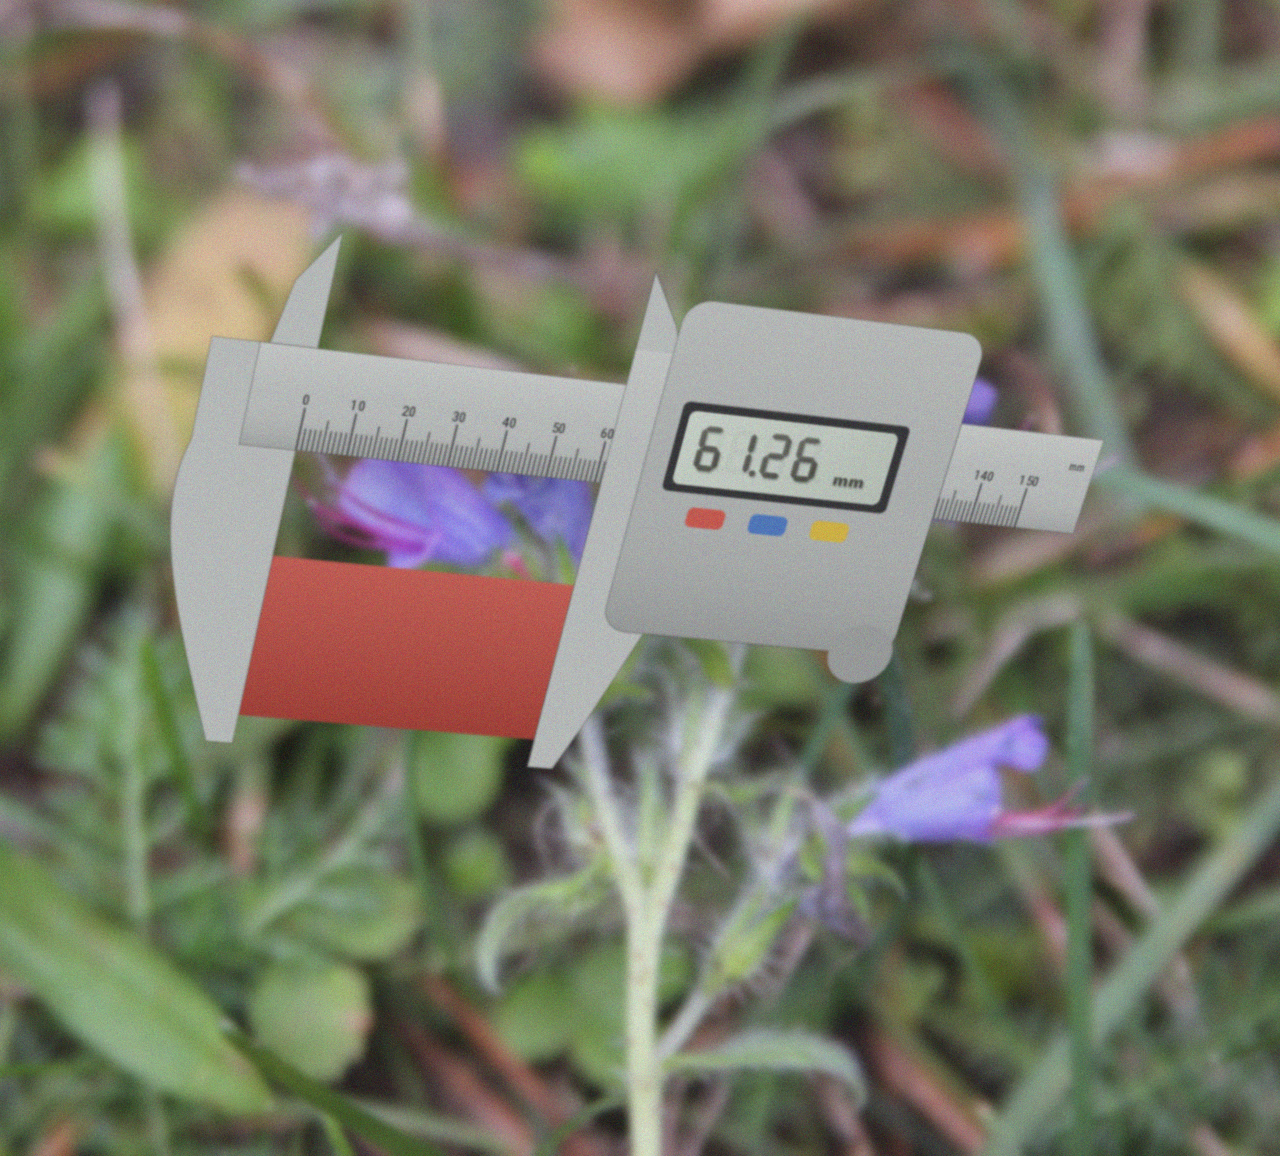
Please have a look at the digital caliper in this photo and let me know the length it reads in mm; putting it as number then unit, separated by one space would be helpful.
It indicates 61.26 mm
